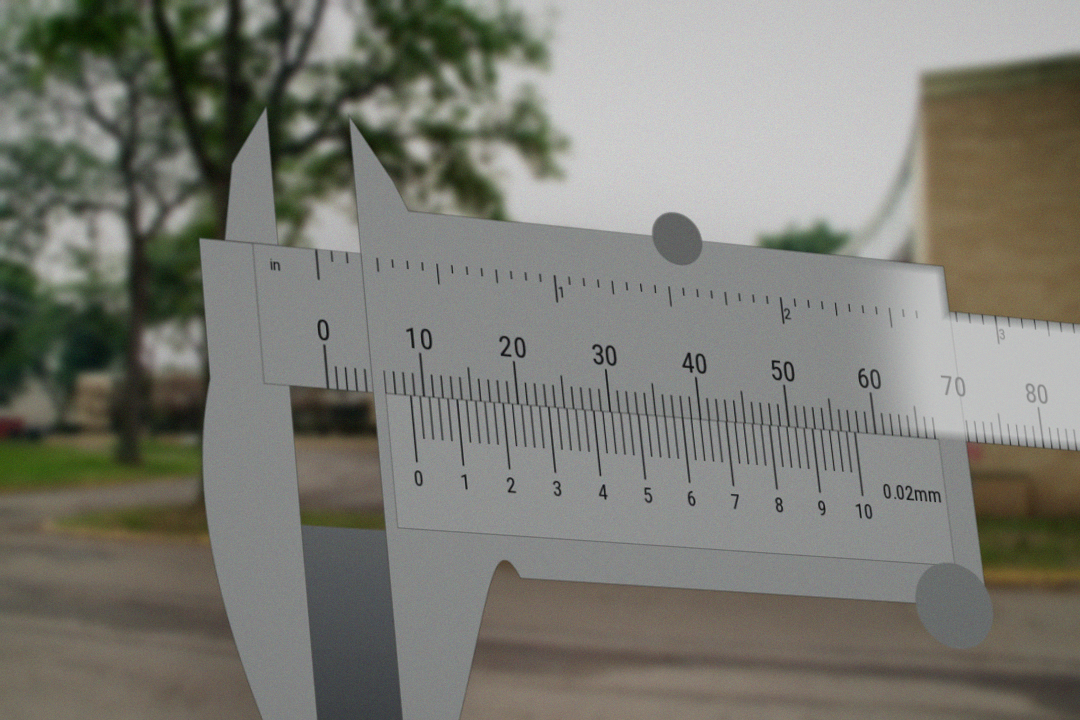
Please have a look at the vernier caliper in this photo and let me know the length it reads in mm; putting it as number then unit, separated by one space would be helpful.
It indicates 8.6 mm
